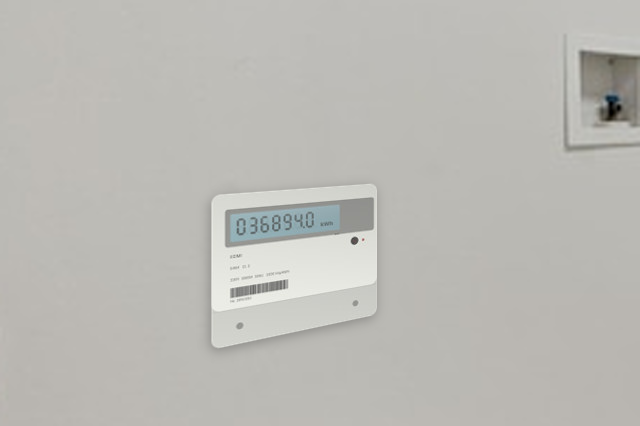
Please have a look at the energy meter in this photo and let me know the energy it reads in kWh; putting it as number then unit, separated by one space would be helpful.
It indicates 36894.0 kWh
